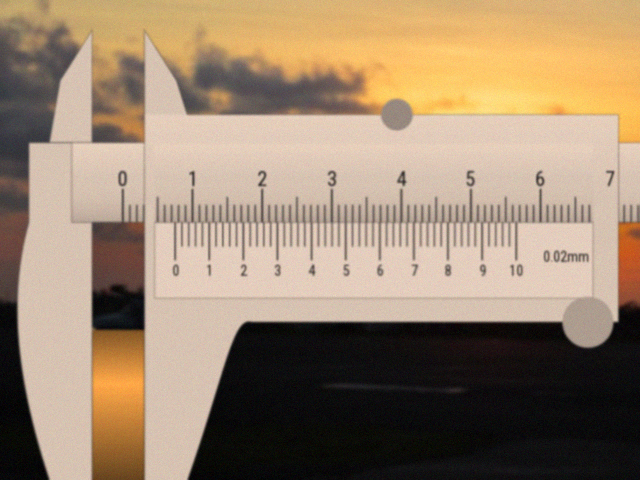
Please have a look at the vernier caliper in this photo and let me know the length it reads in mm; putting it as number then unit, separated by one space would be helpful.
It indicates 7.5 mm
